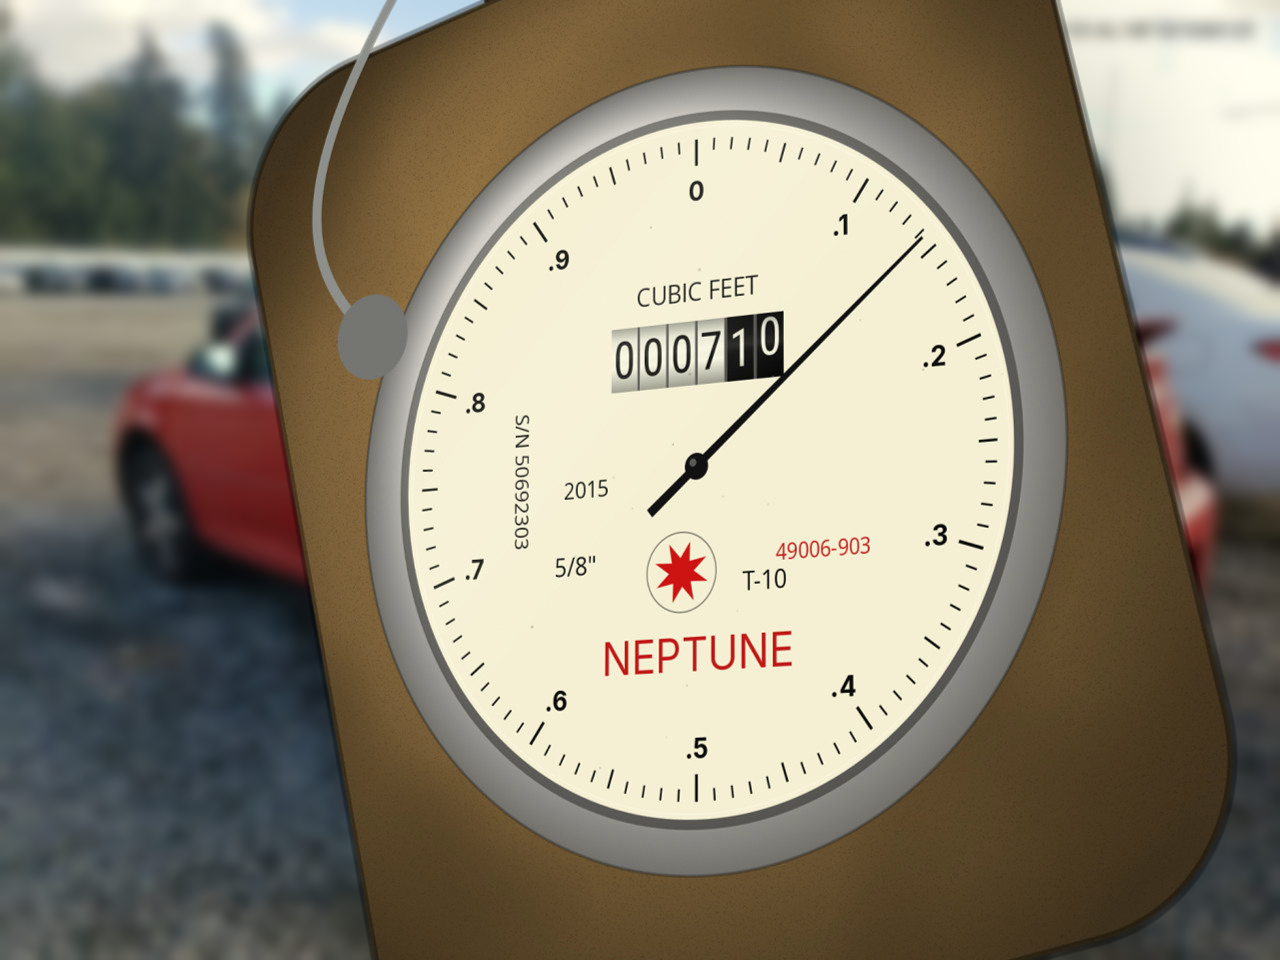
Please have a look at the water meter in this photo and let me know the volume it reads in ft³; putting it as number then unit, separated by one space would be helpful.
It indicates 710.14 ft³
